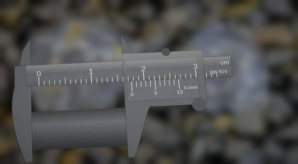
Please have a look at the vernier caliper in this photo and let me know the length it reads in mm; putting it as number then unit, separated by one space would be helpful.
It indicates 17.6 mm
